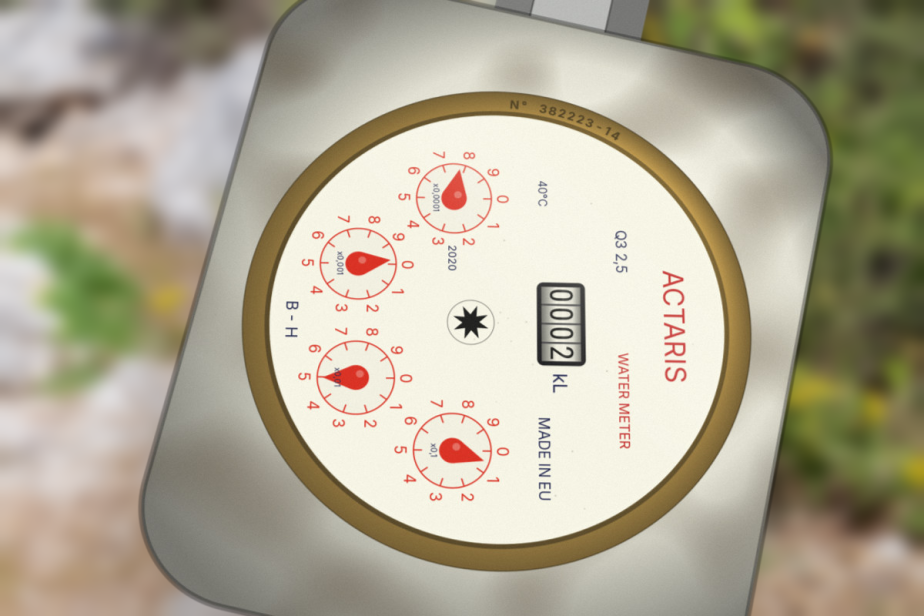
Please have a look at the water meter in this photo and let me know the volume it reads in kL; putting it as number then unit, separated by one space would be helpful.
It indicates 2.0497 kL
